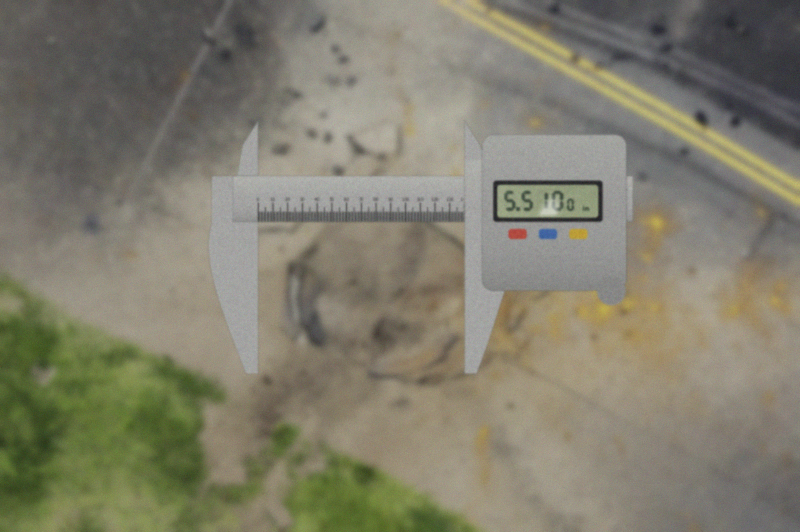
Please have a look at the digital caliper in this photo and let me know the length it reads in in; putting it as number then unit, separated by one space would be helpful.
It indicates 5.5100 in
